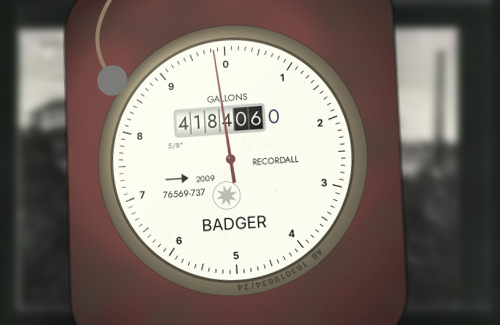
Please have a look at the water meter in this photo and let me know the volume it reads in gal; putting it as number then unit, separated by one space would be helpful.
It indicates 4184059.8 gal
